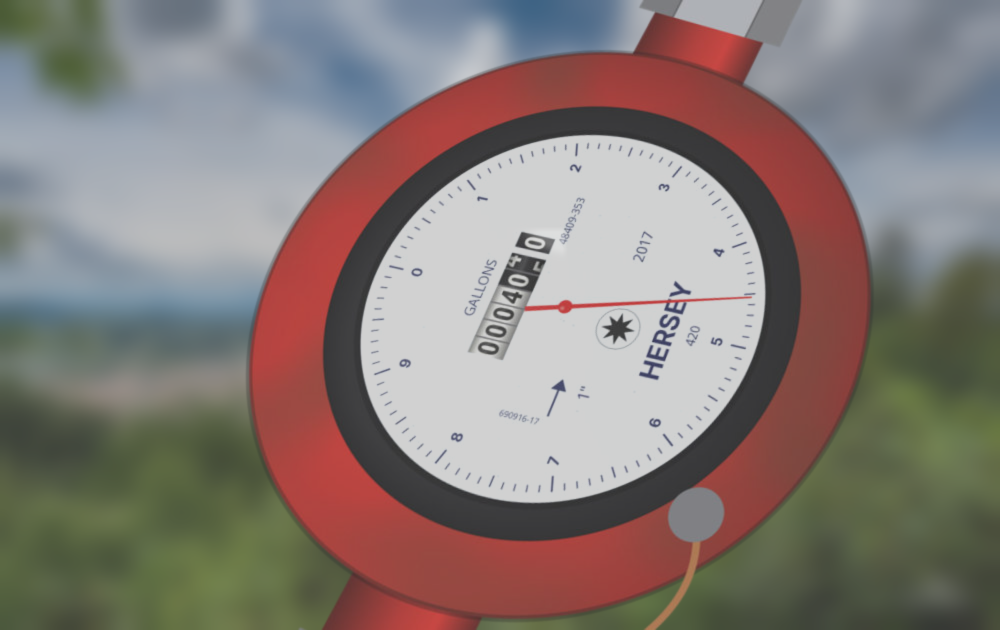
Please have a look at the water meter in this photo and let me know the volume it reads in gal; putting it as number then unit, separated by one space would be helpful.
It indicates 4044.5 gal
